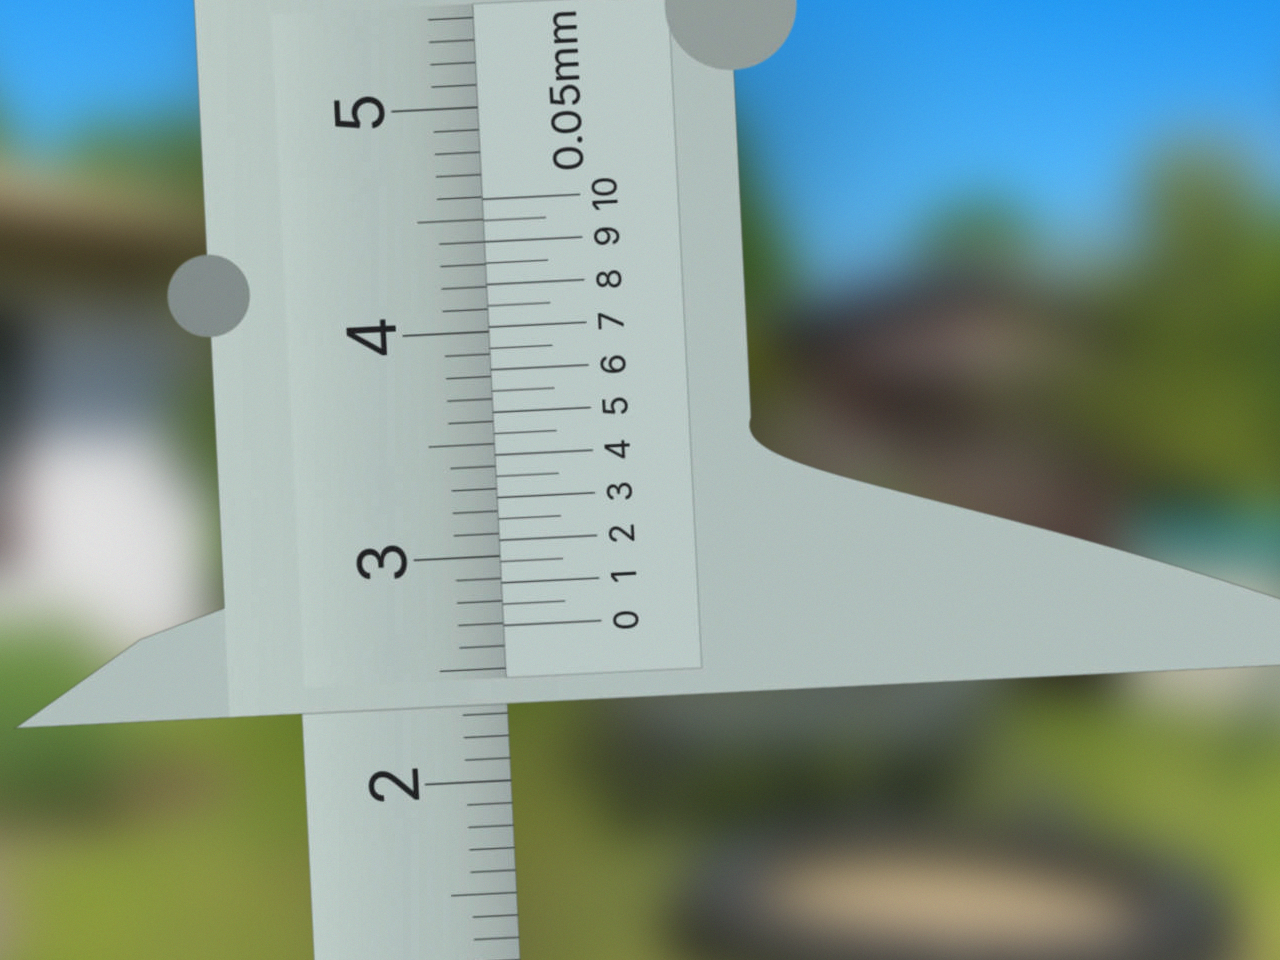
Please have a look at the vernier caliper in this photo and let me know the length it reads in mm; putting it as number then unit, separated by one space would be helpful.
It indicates 26.9 mm
